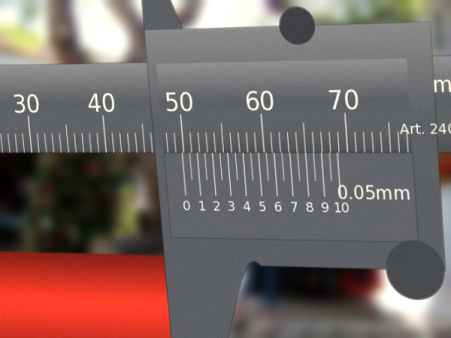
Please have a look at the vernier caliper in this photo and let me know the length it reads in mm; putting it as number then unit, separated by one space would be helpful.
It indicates 49.8 mm
